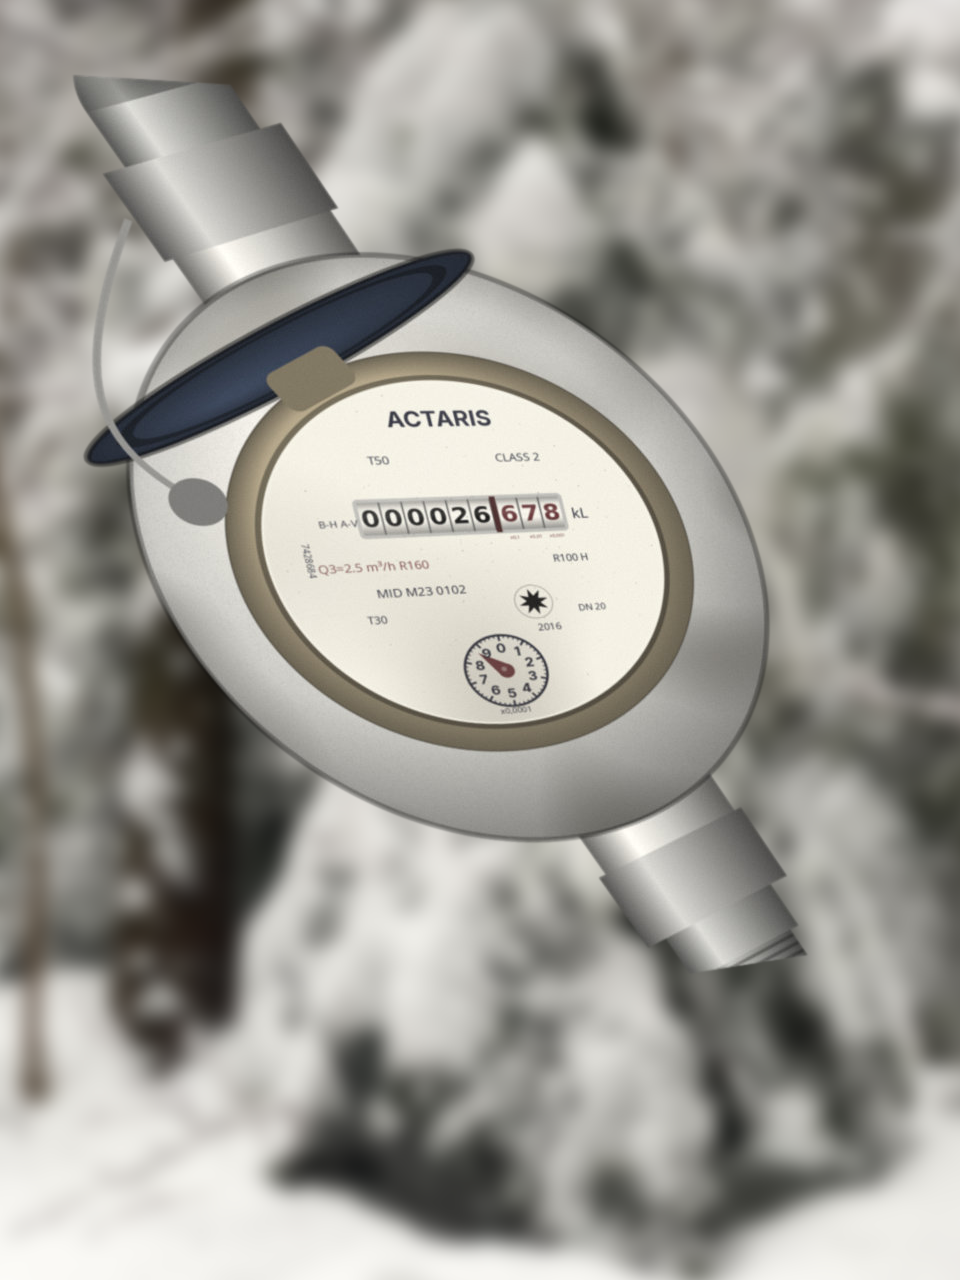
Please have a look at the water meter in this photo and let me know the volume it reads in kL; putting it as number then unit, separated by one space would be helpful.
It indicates 26.6788 kL
